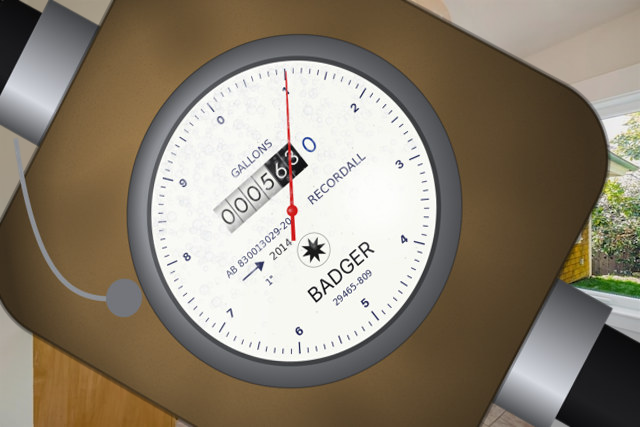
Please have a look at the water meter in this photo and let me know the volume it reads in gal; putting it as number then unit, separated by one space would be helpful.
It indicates 5631.0 gal
